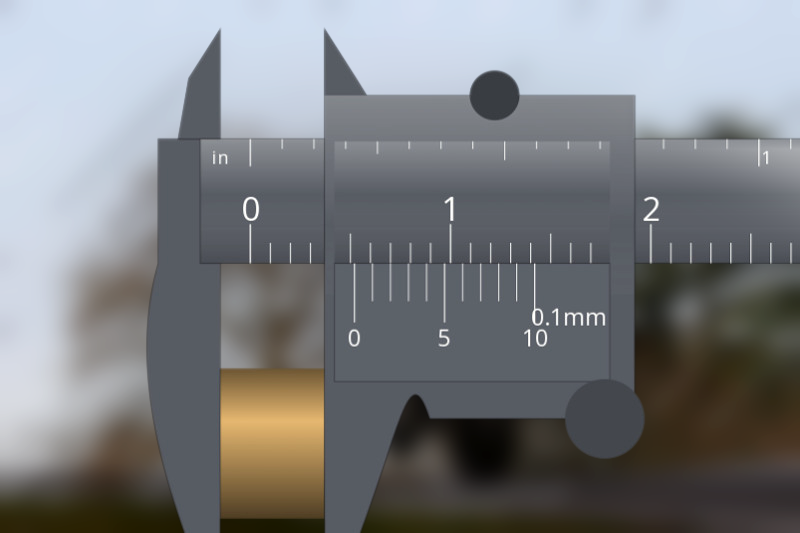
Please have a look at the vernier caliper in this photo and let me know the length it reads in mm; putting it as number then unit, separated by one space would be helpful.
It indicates 5.2 mm
